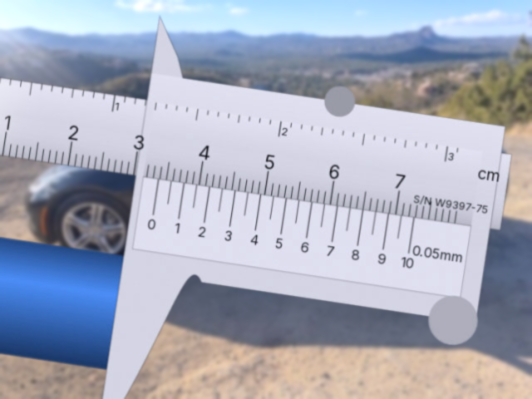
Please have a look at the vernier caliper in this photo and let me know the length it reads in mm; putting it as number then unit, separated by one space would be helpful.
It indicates 33.8 mm
